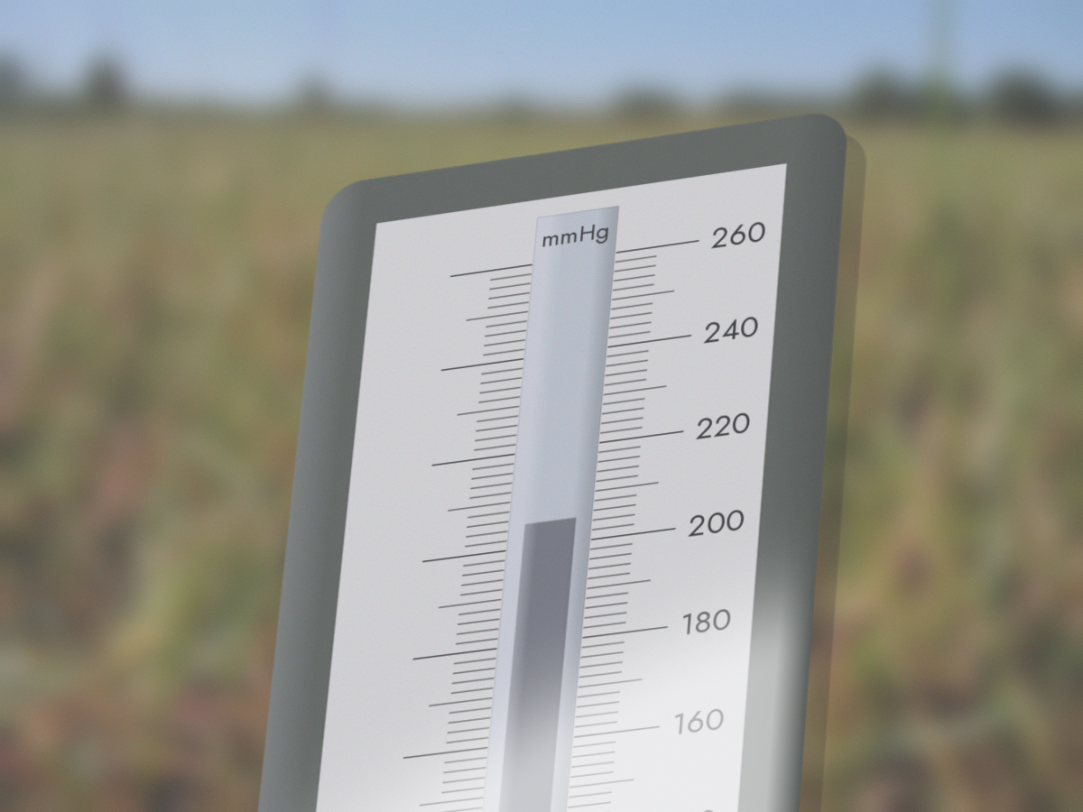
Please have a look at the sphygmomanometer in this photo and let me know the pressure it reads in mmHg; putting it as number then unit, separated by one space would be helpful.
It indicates 205 mmHg
